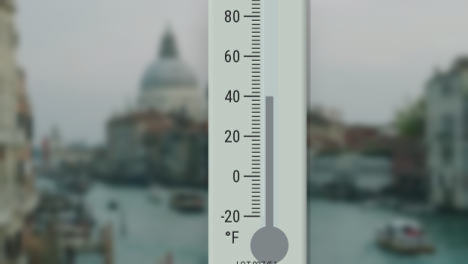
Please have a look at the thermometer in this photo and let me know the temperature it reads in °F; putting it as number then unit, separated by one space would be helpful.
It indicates 40 °F
